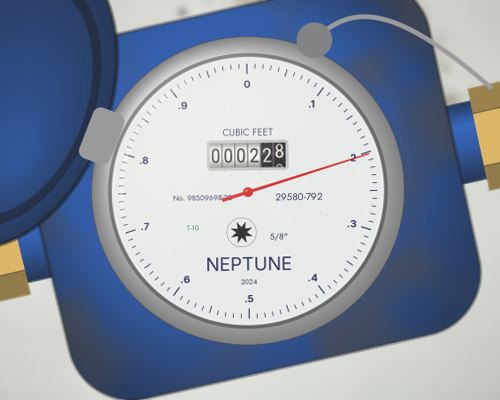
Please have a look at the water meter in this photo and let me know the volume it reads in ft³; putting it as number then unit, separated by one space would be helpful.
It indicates 228.20 ft³
